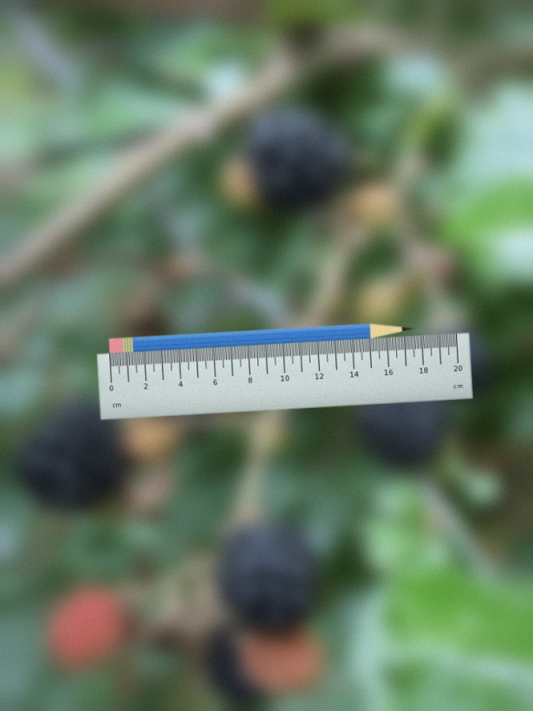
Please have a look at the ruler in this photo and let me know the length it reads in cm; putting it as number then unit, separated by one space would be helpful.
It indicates 17.5 cm
